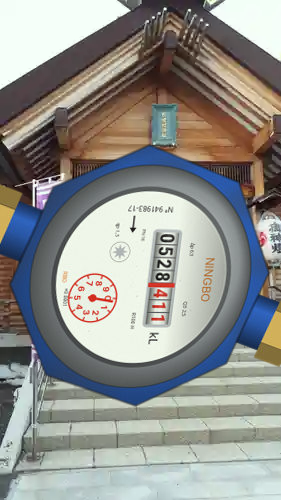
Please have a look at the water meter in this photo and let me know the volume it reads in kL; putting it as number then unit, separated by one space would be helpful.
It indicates 528.4110 kL
